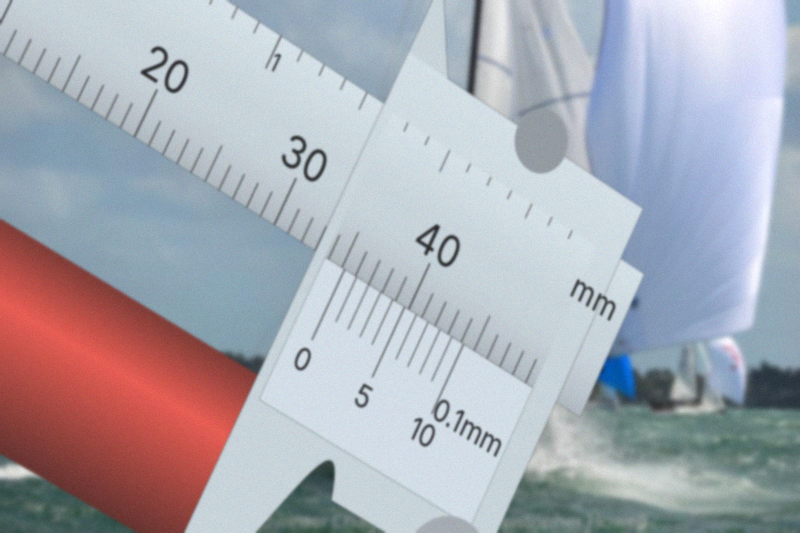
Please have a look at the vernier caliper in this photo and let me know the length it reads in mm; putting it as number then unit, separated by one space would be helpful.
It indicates 35.2 mm
